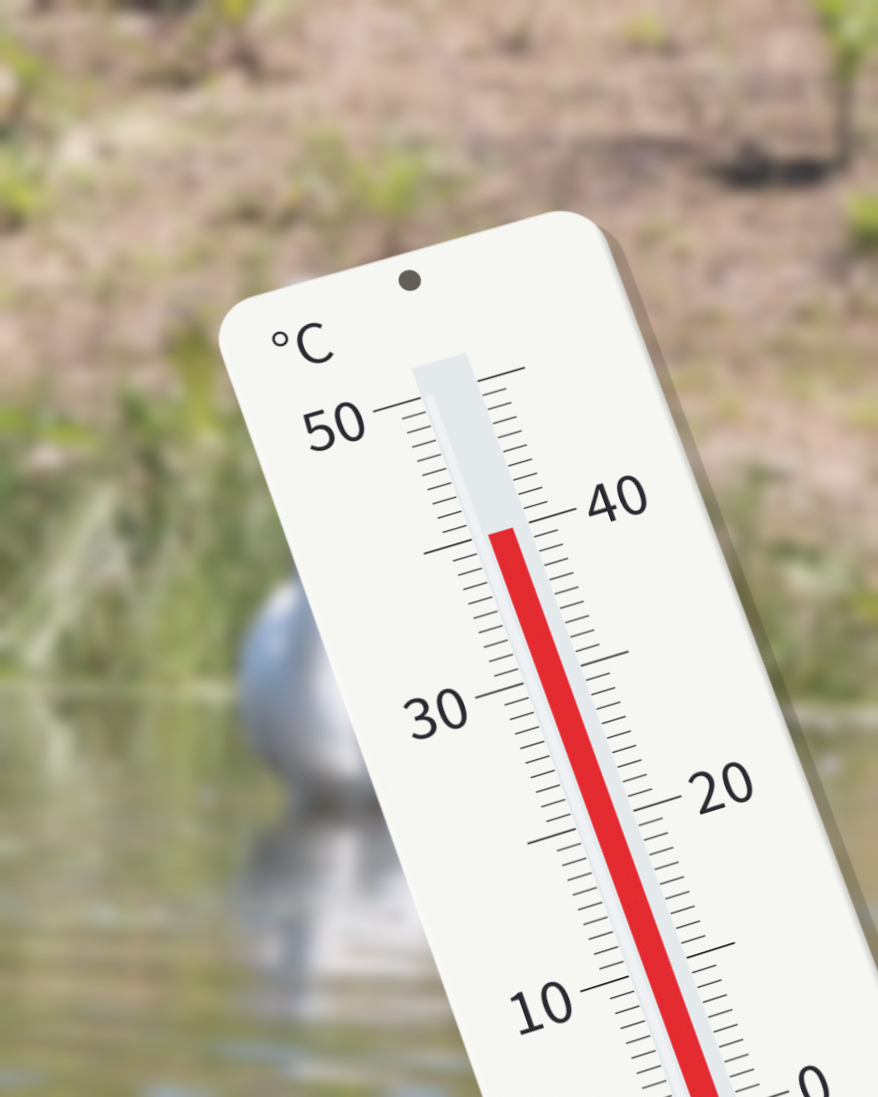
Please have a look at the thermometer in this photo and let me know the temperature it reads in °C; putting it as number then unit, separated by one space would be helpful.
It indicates 40 °C
